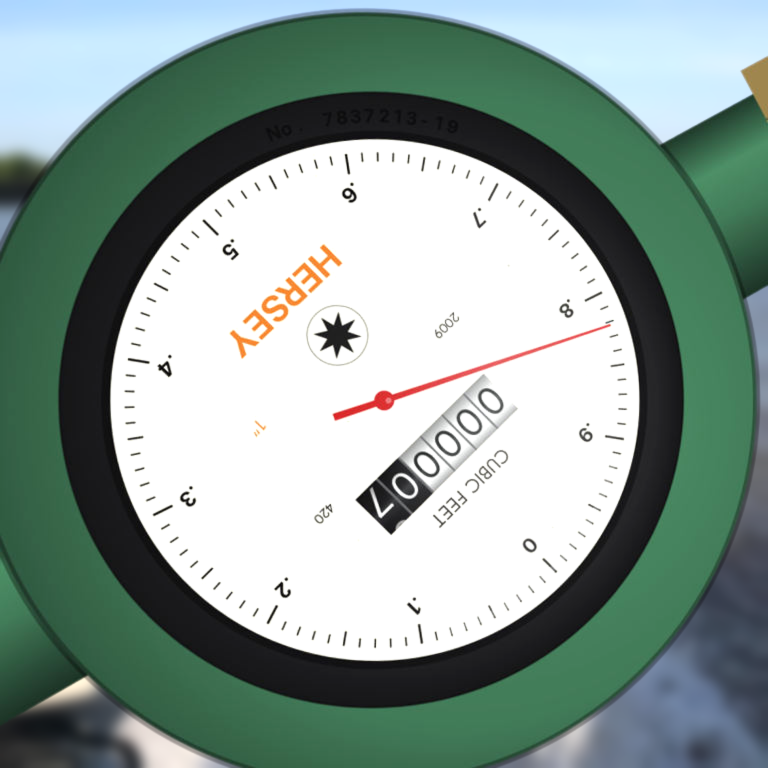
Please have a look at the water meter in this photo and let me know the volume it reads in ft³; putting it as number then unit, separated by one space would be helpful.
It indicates 6.82 ft³
